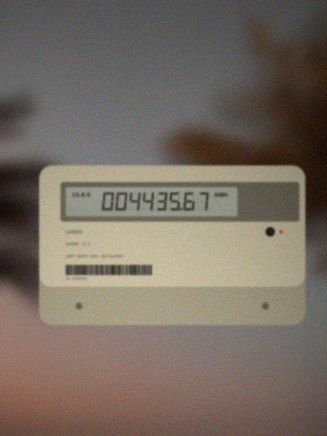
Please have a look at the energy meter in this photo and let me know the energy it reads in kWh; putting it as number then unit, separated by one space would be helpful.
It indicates 4435.67 kWh
